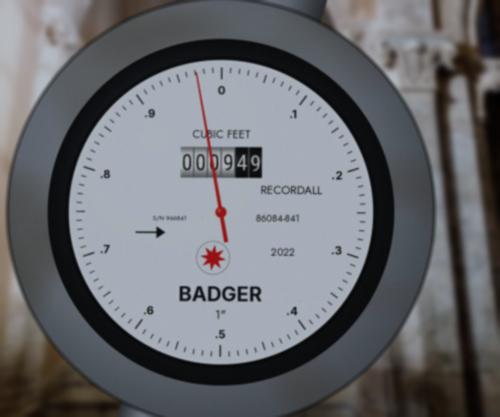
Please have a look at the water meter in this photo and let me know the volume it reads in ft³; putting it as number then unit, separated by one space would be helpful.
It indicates 948.97 ft³
